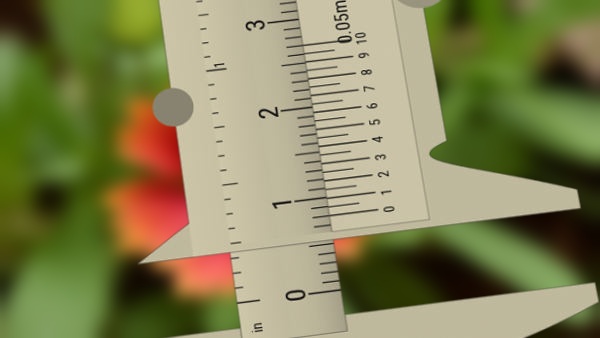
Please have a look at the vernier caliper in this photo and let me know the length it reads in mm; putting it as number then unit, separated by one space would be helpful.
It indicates 8.0 mm
